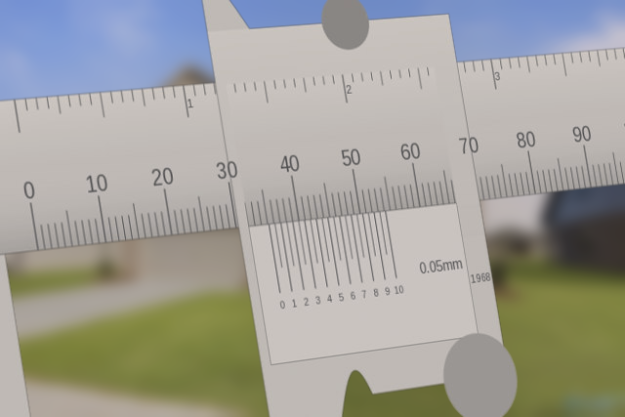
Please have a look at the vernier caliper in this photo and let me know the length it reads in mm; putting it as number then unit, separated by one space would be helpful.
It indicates 35.2 mm
